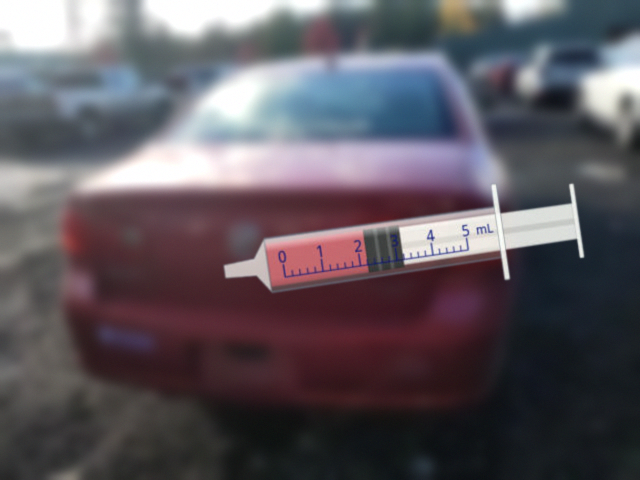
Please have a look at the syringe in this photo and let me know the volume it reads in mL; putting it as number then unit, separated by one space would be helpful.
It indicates 2.2 mL
